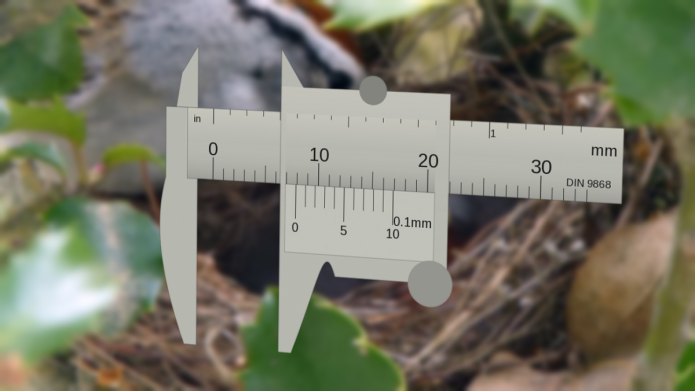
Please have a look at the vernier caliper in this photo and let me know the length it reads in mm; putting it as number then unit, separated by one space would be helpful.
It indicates 7.9 mm
